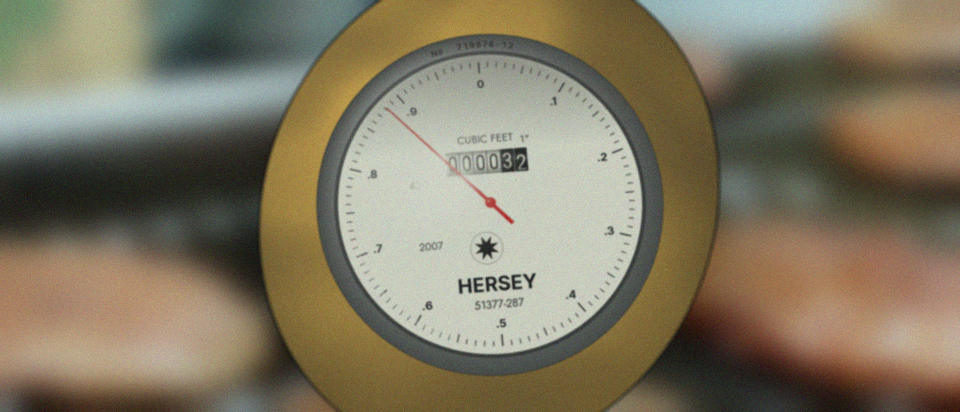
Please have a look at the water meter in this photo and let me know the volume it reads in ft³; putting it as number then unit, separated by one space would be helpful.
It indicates 31.88 ft³
